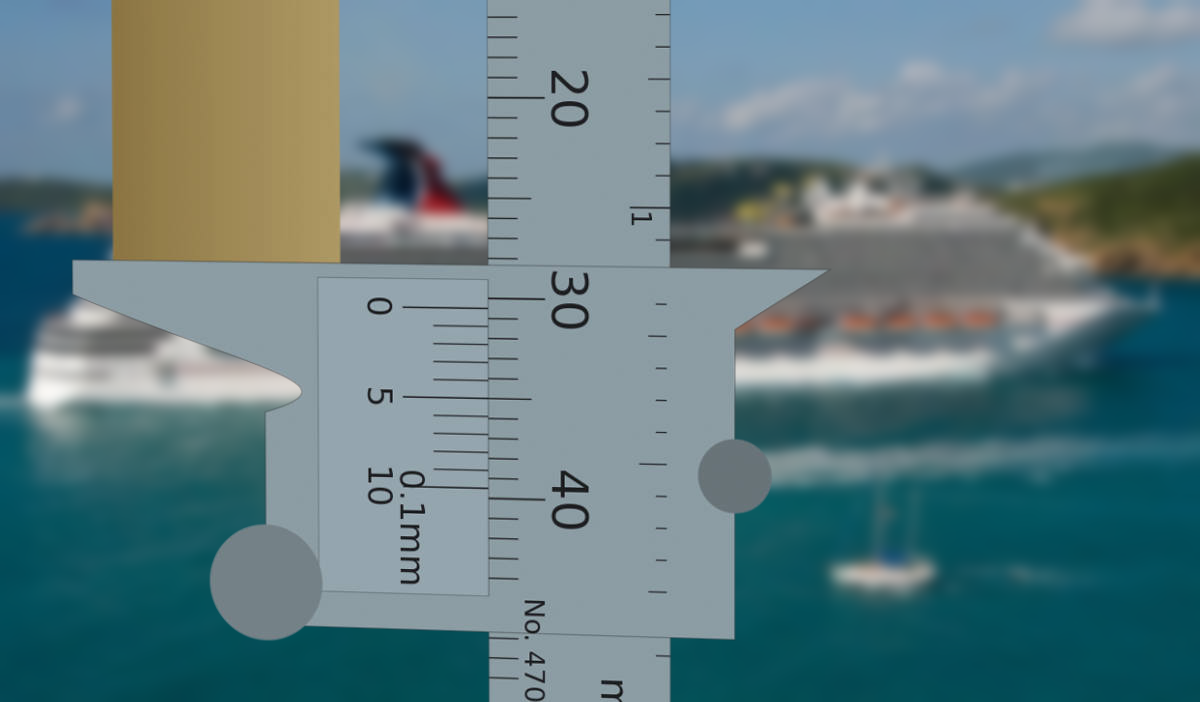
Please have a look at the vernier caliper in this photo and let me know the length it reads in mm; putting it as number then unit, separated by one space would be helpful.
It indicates 30.5 mm
